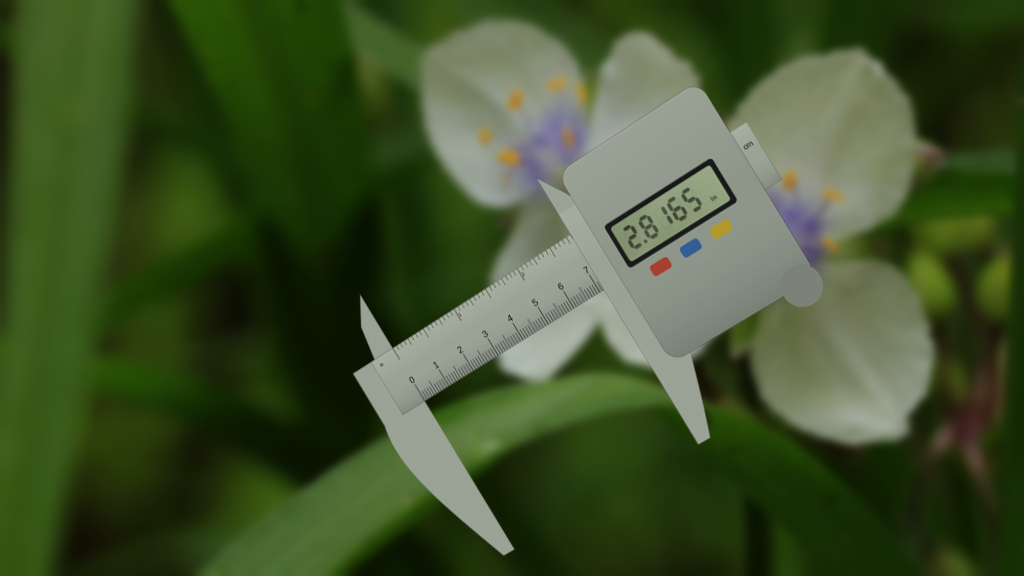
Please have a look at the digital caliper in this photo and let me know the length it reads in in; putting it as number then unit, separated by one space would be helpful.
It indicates 2.8165 in
